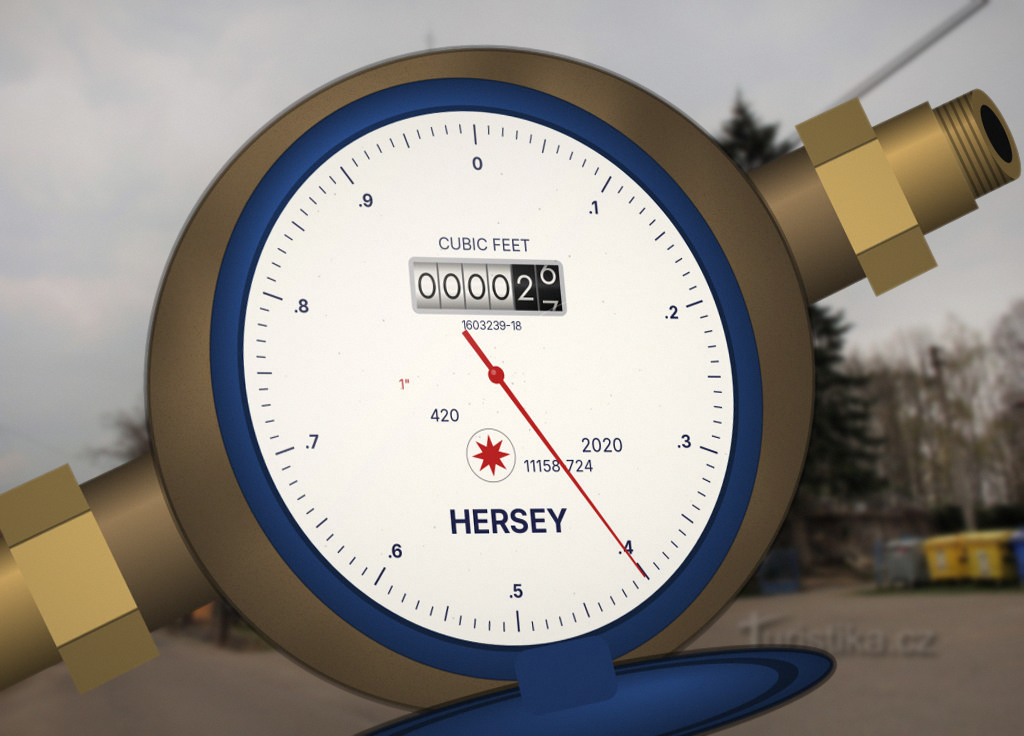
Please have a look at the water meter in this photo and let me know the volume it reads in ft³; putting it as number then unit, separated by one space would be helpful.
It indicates 26.40 ft³
